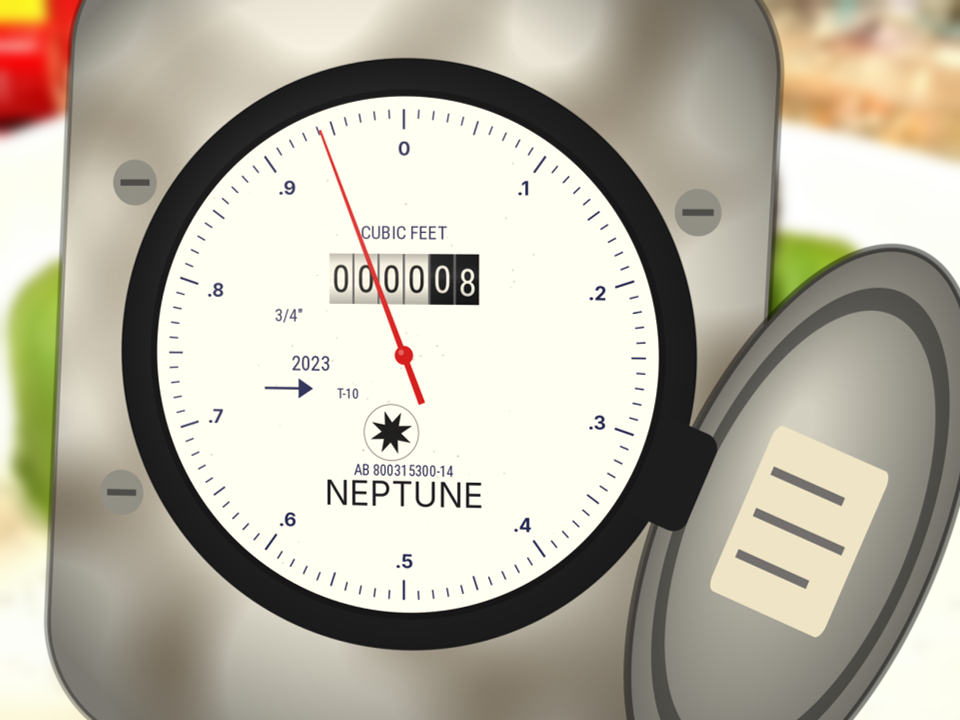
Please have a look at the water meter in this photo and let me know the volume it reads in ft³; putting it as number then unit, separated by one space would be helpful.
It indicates 7.94 ft³
